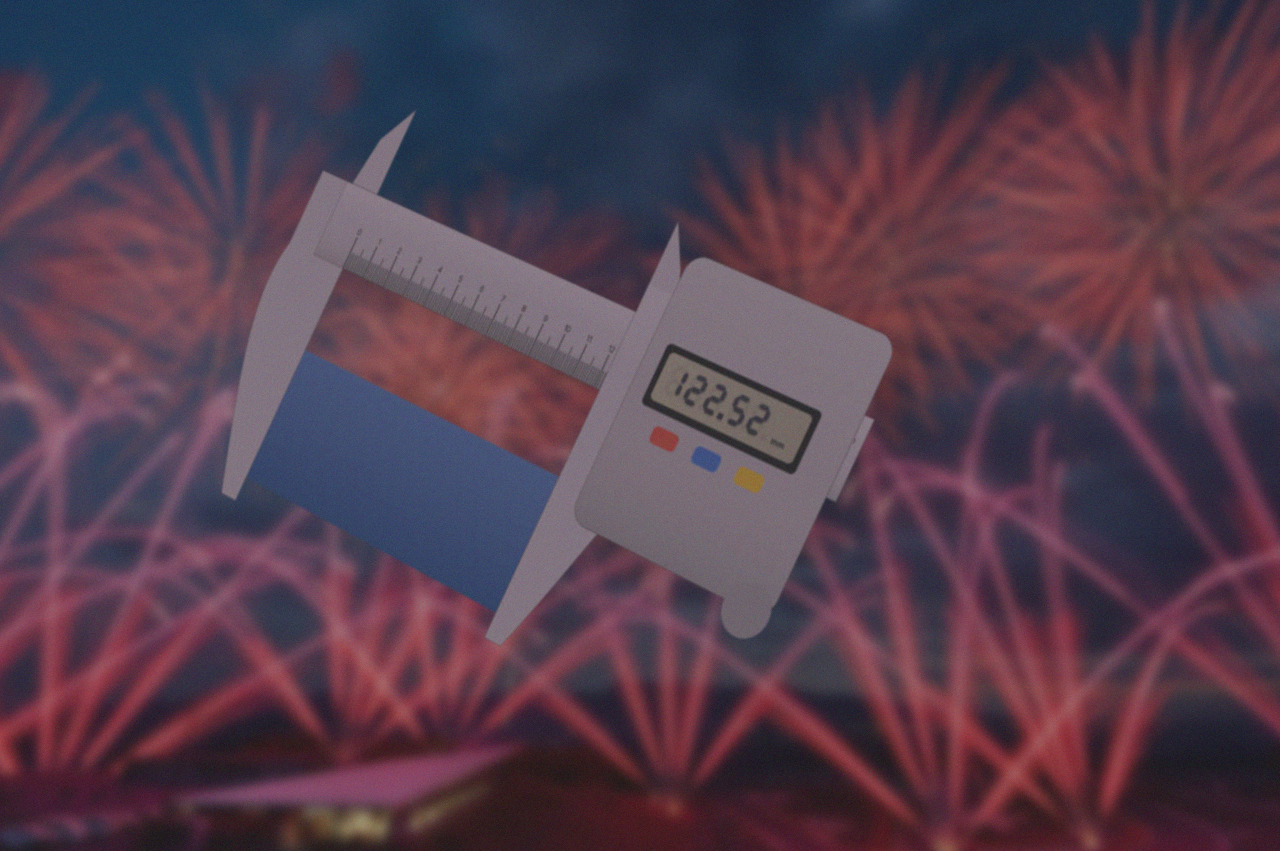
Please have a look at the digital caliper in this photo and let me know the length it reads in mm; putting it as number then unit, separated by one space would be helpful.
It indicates 122.52 mm
